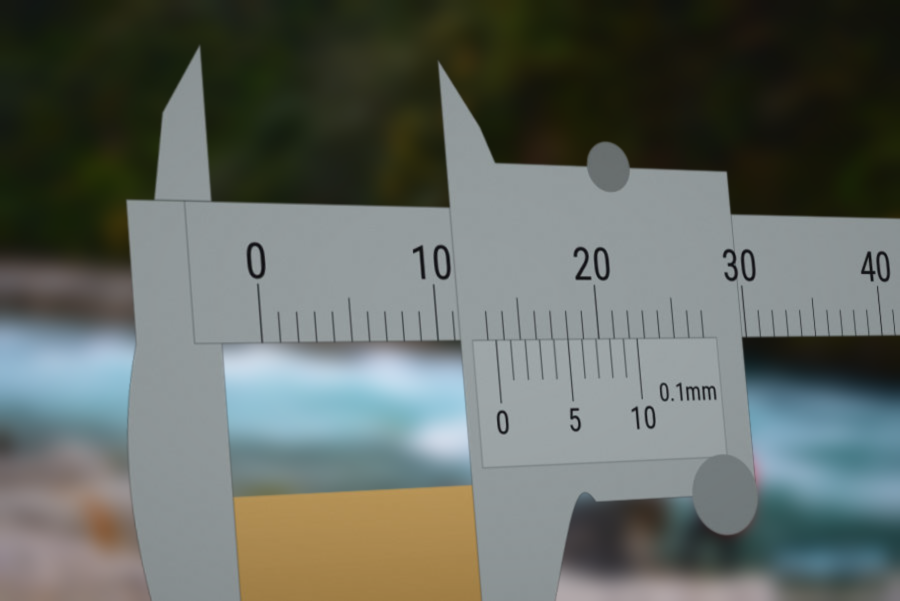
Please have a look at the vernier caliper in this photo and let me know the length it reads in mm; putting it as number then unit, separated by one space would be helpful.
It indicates 13.5 mm
